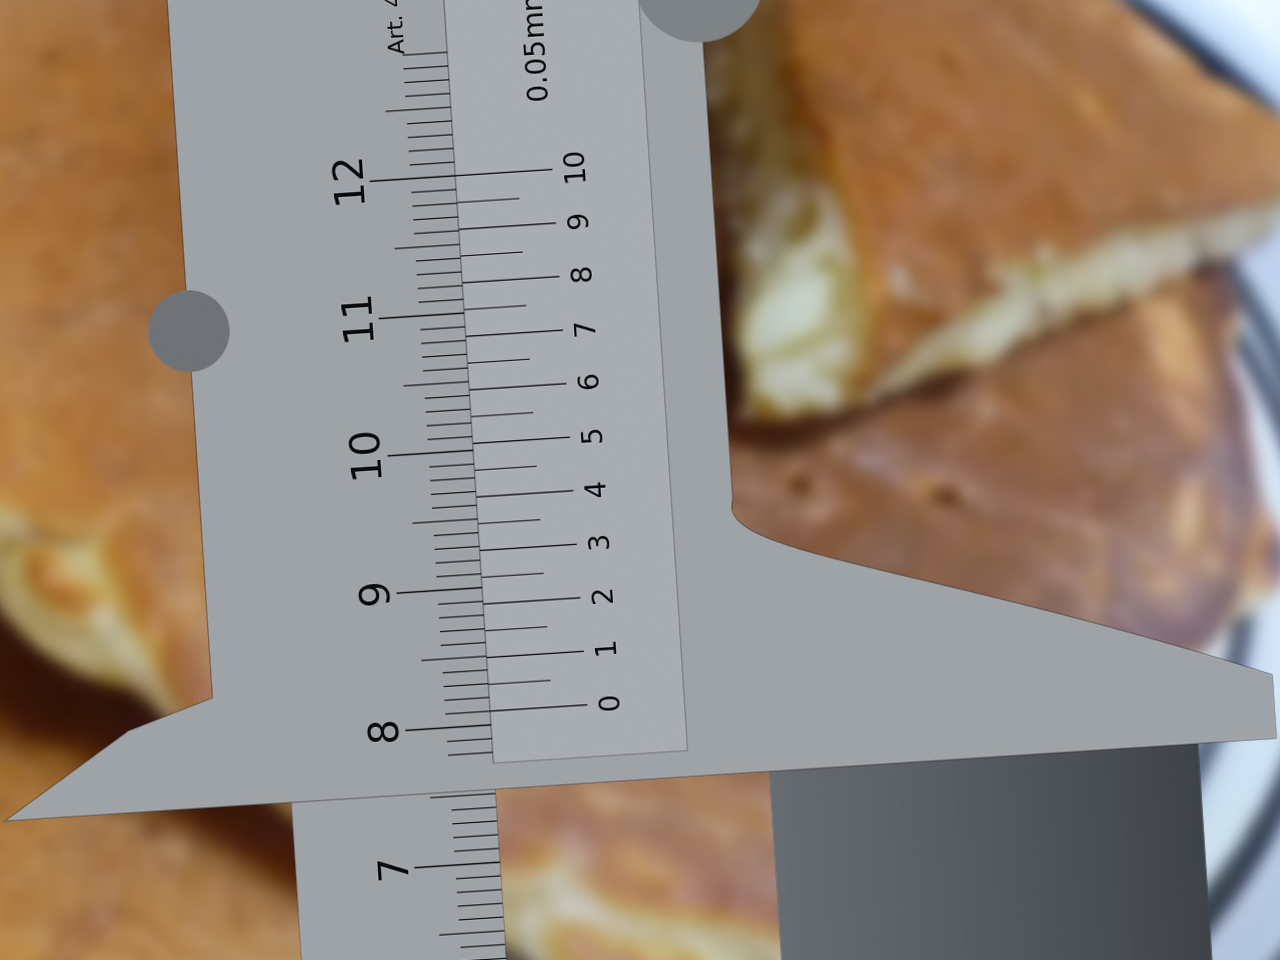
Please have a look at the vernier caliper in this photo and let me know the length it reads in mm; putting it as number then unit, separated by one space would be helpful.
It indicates 81.0 mm
